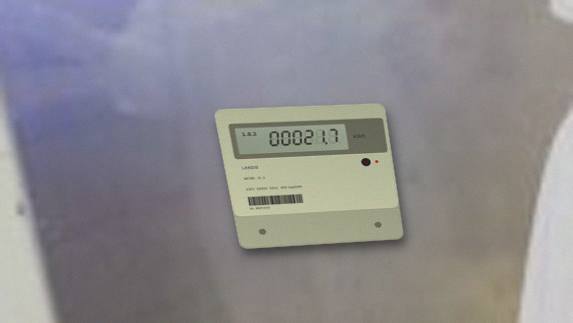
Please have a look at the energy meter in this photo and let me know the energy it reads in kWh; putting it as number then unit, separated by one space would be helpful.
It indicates 21.7 kWh
